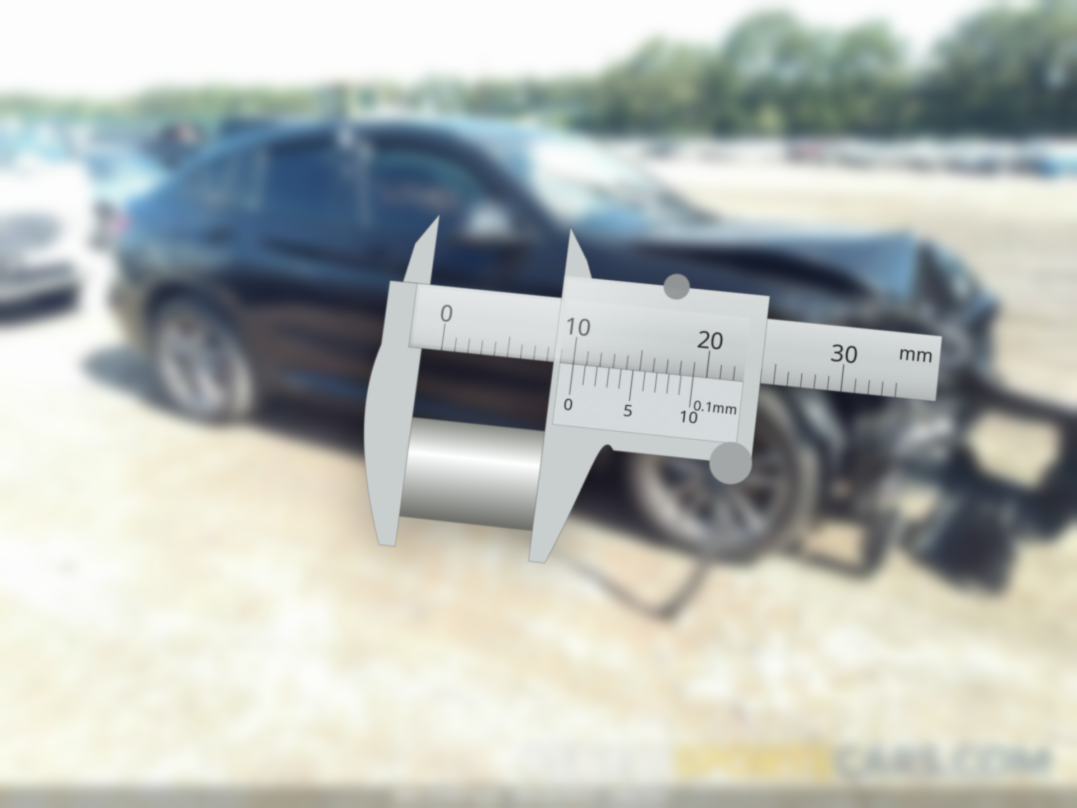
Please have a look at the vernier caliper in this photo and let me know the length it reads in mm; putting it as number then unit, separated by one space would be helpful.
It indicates 10.0 mm
